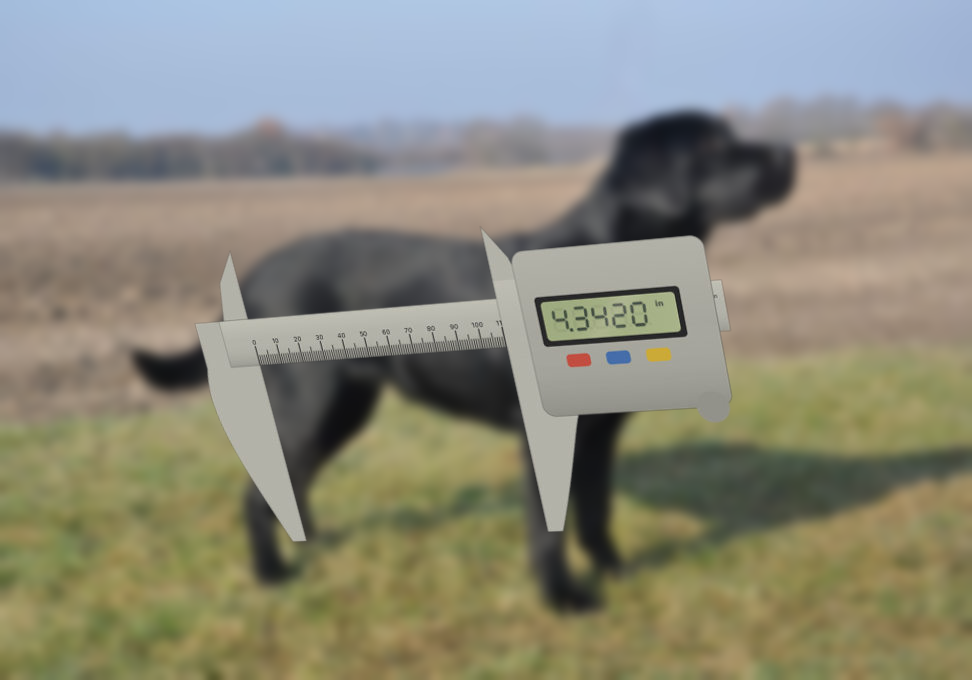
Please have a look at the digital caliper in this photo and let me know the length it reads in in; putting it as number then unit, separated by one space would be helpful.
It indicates 4.3420 in
